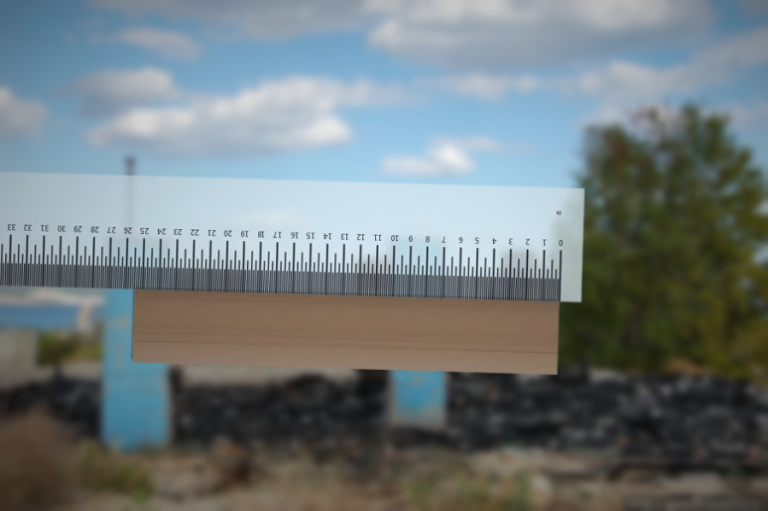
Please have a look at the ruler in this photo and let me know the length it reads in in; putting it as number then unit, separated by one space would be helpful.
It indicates 25.5 in
